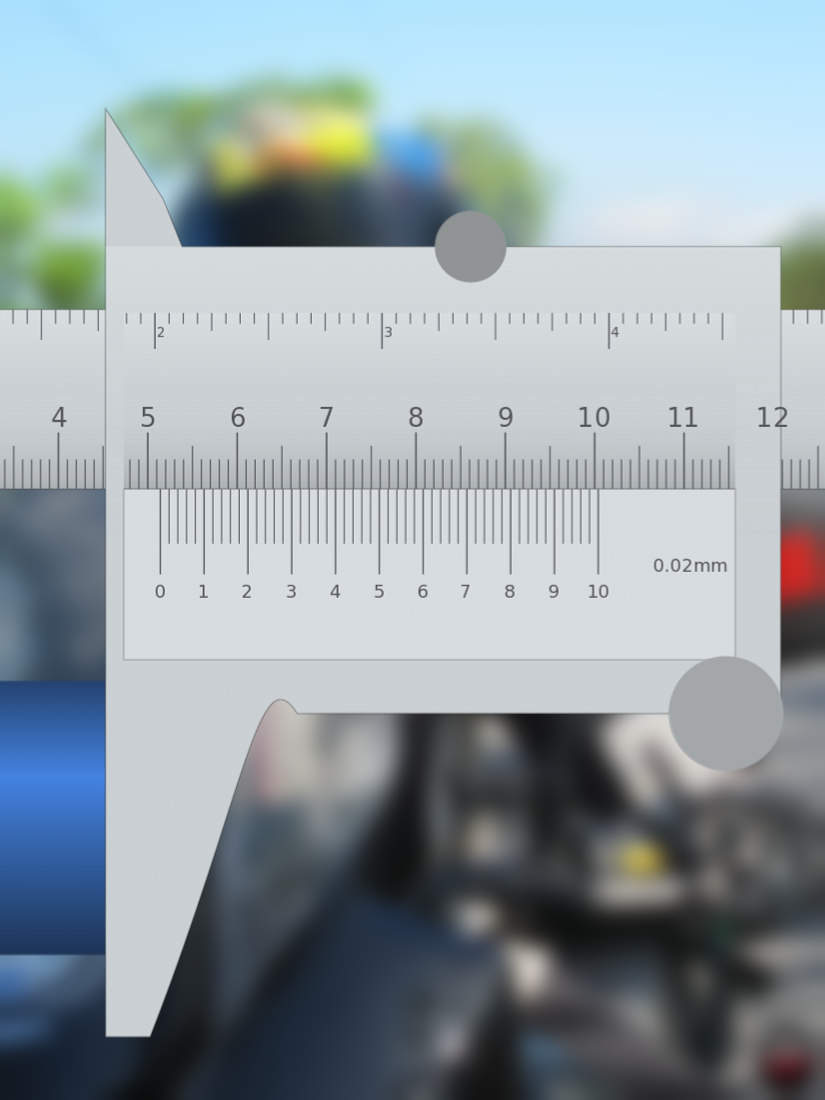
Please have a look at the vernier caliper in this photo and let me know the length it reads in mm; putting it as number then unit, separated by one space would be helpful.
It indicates 51.4 mm
